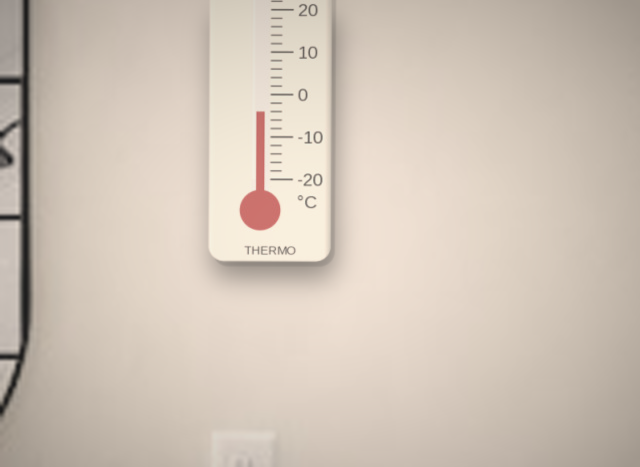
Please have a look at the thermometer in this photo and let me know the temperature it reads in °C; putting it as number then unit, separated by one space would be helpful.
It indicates -4 °C
